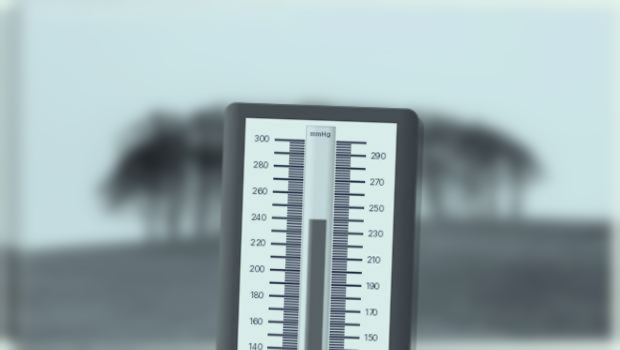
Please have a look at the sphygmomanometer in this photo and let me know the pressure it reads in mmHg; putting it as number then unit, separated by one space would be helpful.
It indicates 240 mmHg
